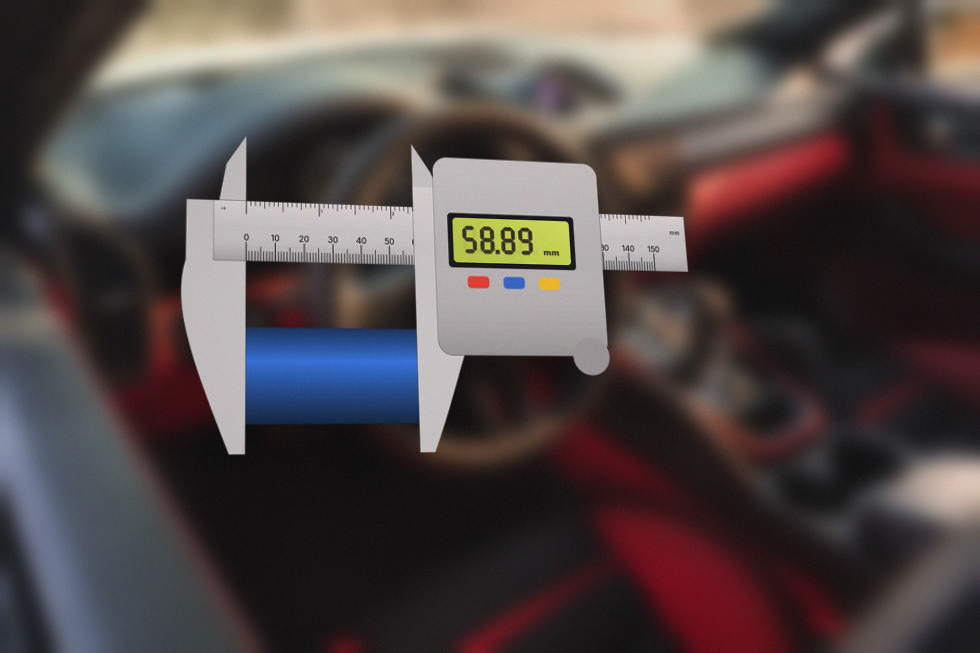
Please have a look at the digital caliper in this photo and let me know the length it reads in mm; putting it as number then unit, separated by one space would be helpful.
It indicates 58.89 mm
